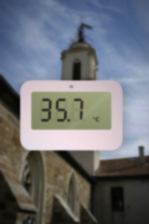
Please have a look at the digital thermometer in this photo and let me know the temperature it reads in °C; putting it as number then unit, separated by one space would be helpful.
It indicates 35.7 °C
